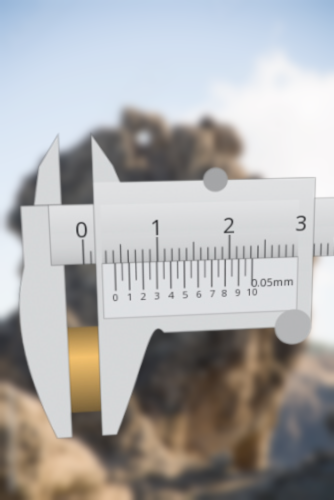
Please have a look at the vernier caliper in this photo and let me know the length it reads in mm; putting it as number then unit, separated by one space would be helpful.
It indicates 4.2 mm
